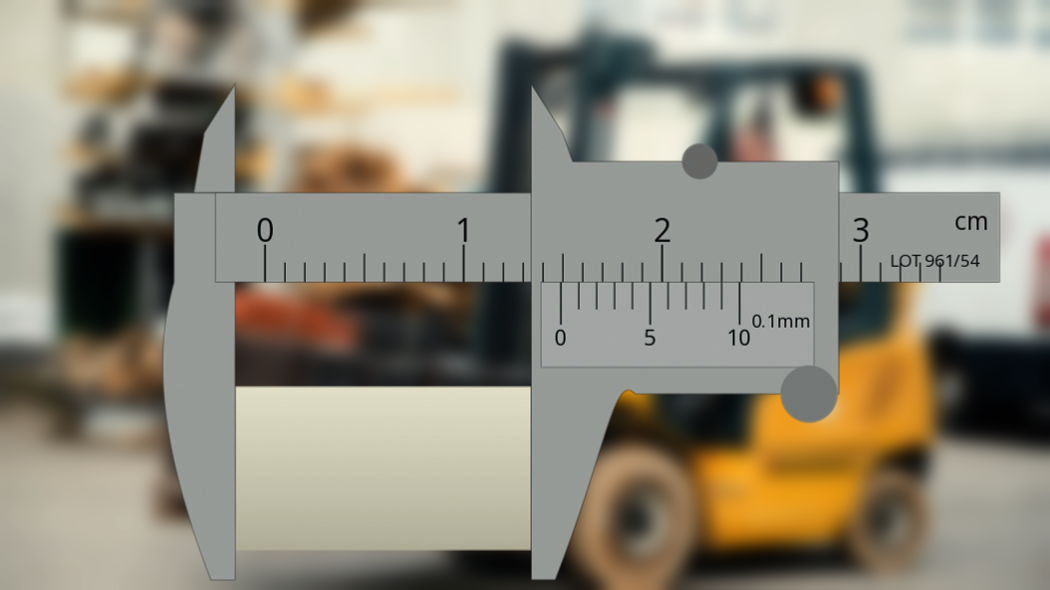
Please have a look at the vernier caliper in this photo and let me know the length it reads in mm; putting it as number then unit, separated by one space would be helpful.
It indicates 14.9 mm
